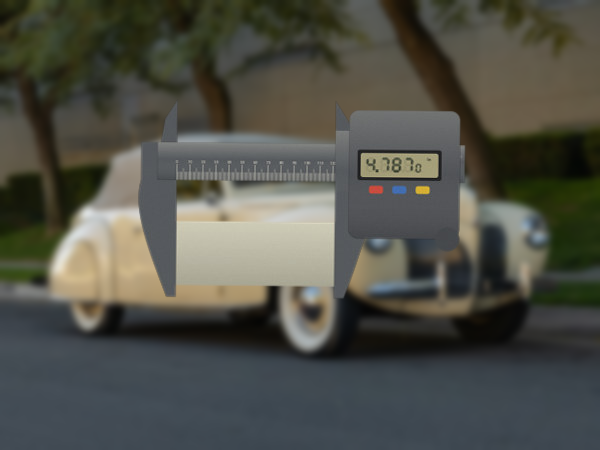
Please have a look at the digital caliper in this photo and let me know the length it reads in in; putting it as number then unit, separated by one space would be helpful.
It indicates 4.7870 in
